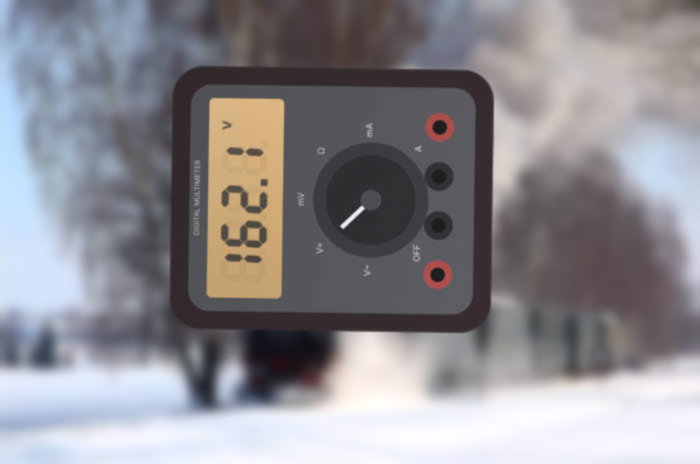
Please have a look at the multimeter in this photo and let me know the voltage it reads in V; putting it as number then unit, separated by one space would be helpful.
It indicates 162.1 V
